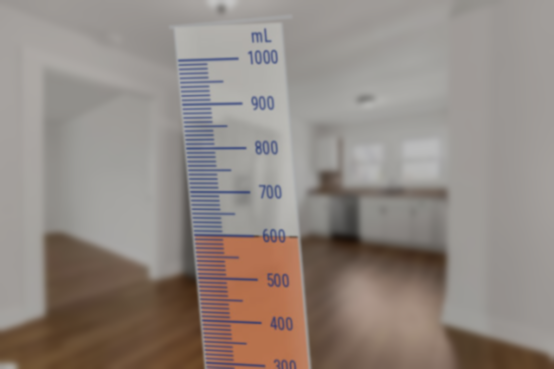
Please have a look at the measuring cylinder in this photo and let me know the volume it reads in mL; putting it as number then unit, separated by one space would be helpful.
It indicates 600 mL
